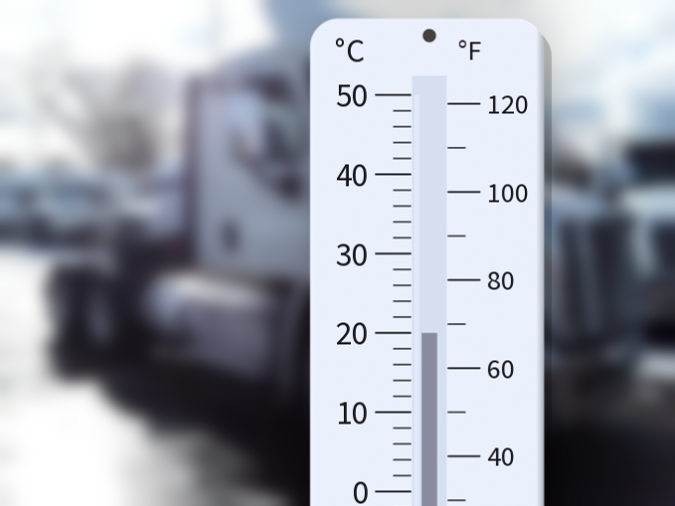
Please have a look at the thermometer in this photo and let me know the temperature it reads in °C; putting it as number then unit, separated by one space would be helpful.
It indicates 20 °C
